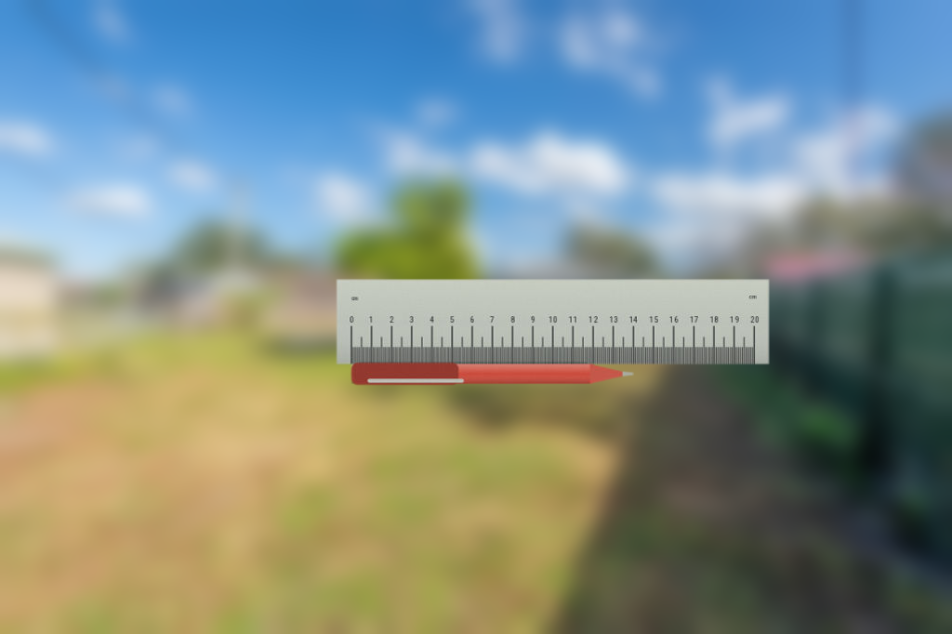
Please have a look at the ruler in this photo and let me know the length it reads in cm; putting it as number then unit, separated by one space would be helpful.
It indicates 14 cm
